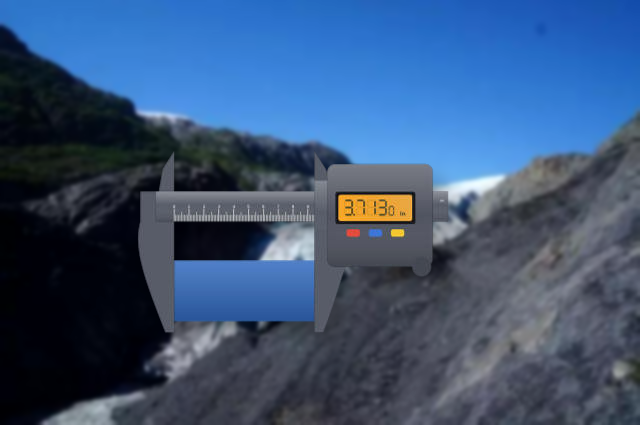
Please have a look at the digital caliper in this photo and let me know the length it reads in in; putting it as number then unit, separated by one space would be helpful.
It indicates 3.7130 in
